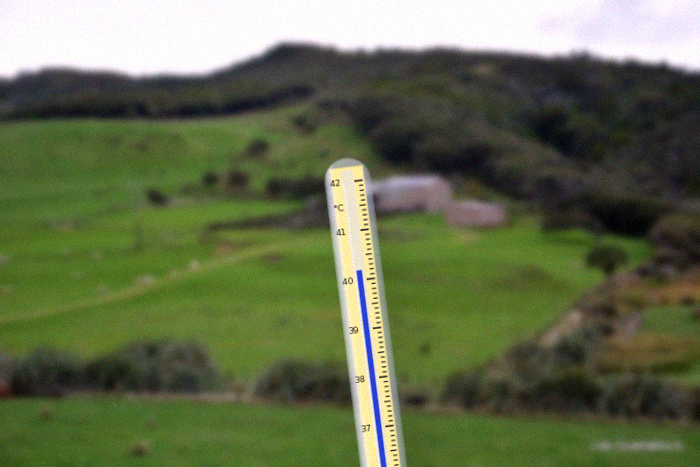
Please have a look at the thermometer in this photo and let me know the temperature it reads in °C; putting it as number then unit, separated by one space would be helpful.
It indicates 40.2 °C
